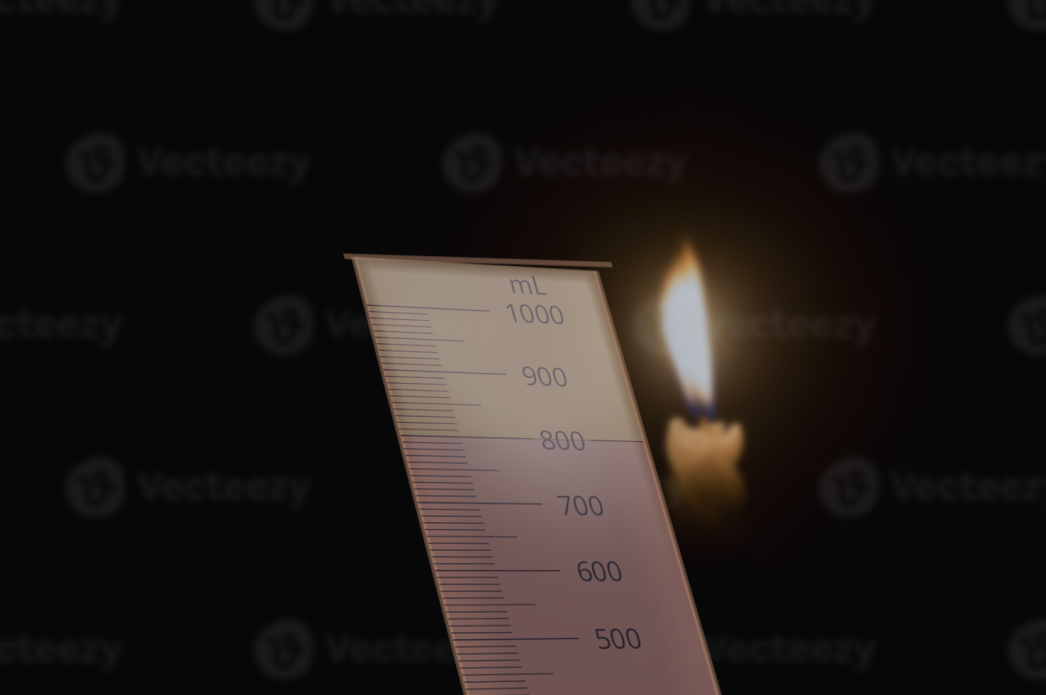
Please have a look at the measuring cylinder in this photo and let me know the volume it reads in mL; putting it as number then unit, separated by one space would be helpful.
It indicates 800 mL
